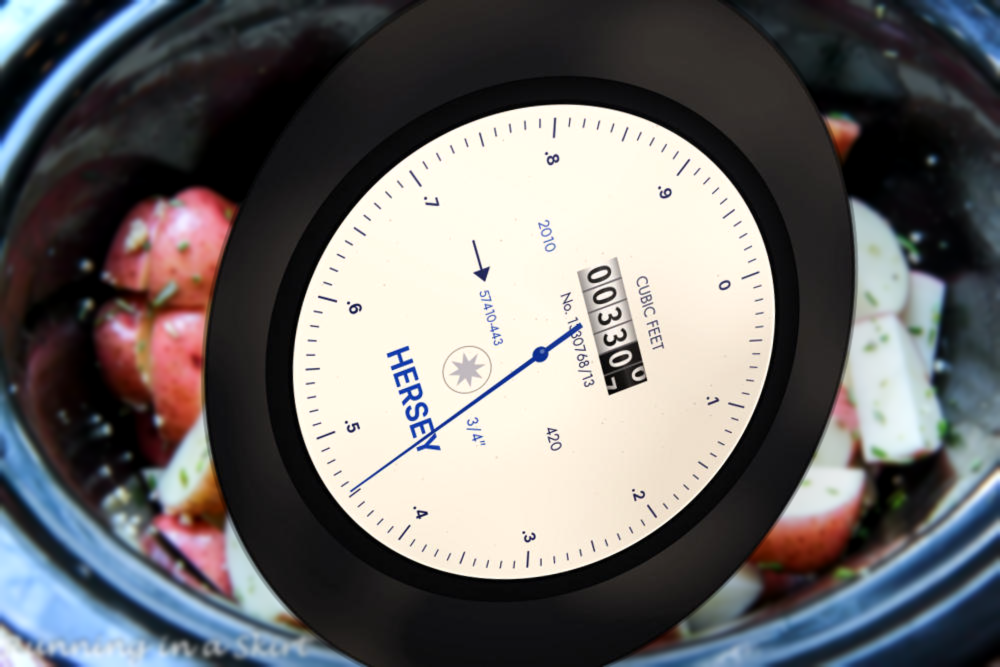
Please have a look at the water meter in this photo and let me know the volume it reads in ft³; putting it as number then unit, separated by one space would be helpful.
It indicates 3306.45 ft³
